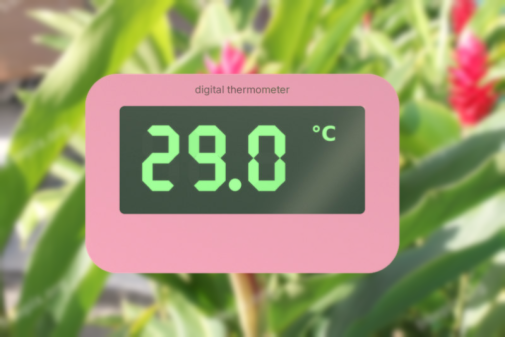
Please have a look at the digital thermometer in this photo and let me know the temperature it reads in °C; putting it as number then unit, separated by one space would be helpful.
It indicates 29.0 °C
